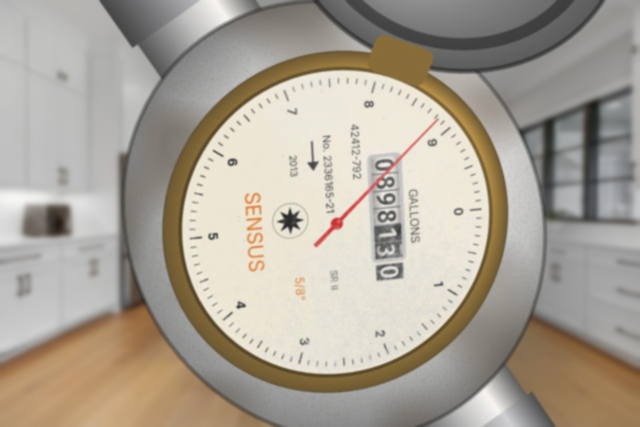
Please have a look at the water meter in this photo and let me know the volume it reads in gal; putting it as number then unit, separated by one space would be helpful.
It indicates 898128.8 gal
